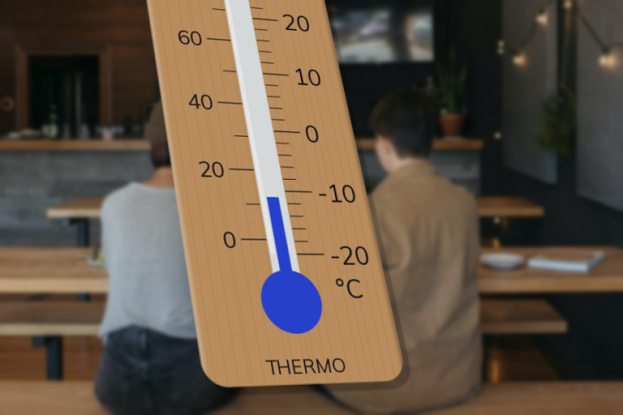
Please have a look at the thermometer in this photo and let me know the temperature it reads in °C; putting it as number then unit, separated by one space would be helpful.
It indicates -11 °C
